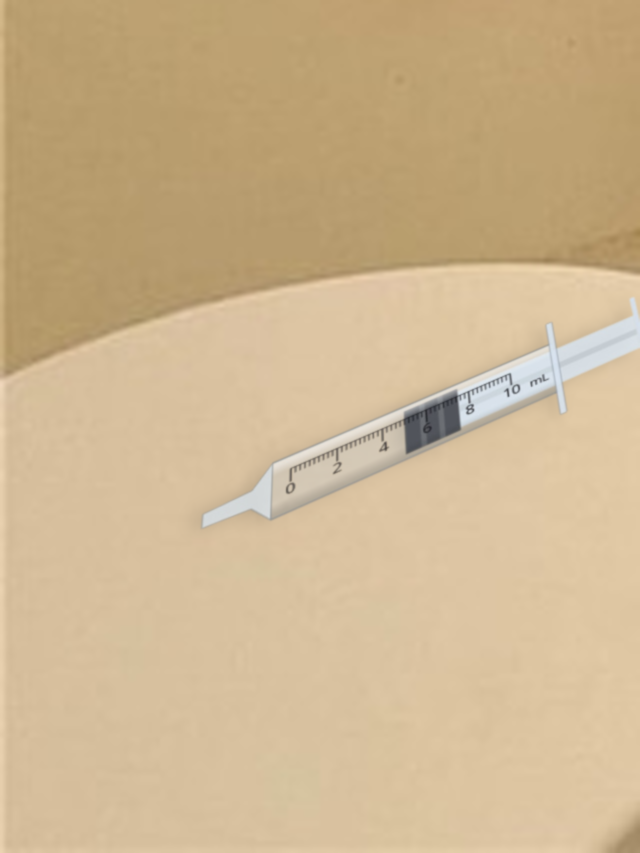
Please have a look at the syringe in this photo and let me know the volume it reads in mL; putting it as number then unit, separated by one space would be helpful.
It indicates 5 mL
